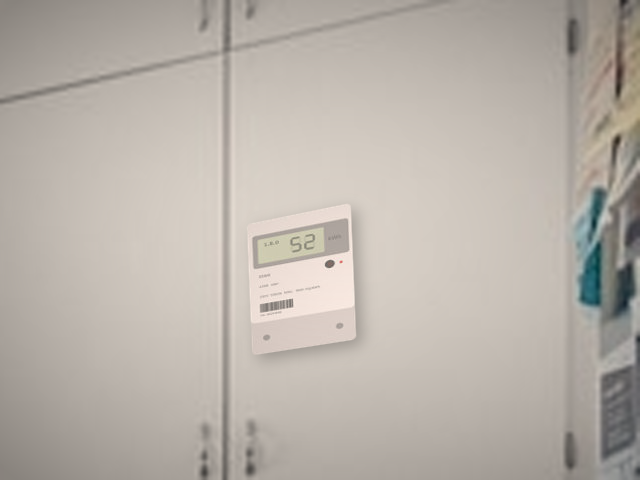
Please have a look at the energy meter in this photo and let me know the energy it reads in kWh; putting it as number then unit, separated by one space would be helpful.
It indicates 52 kWh
